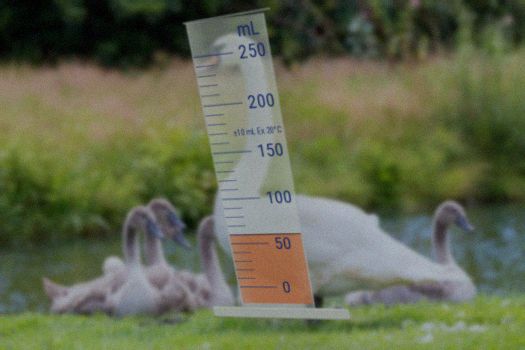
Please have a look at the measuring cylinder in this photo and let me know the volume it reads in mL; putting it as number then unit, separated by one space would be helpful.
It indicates 60 mL
